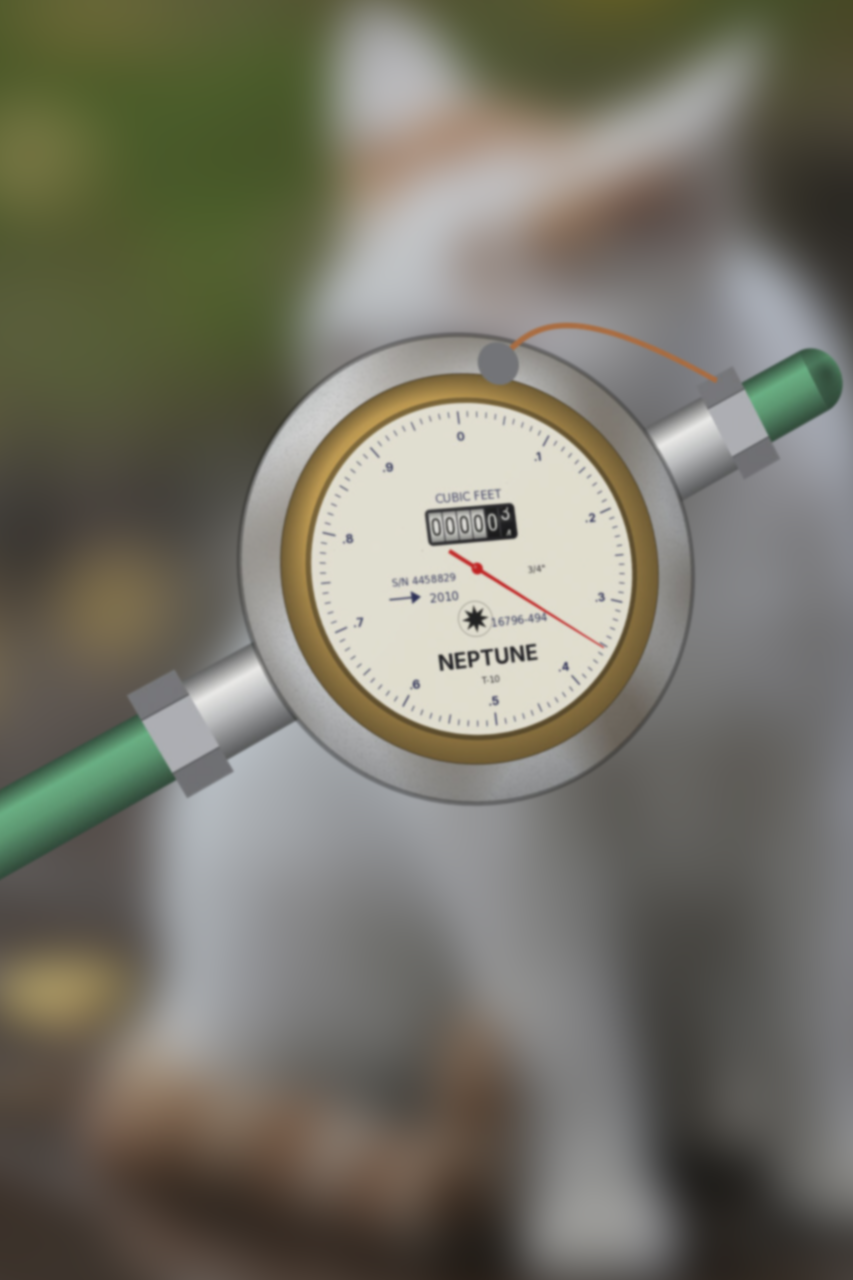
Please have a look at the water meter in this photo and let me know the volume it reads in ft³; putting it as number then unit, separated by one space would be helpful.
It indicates 3.35 ft³
